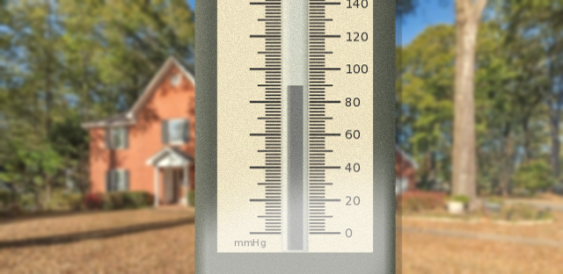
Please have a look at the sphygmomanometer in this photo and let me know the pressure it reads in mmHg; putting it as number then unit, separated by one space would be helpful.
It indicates 90 mmHg
